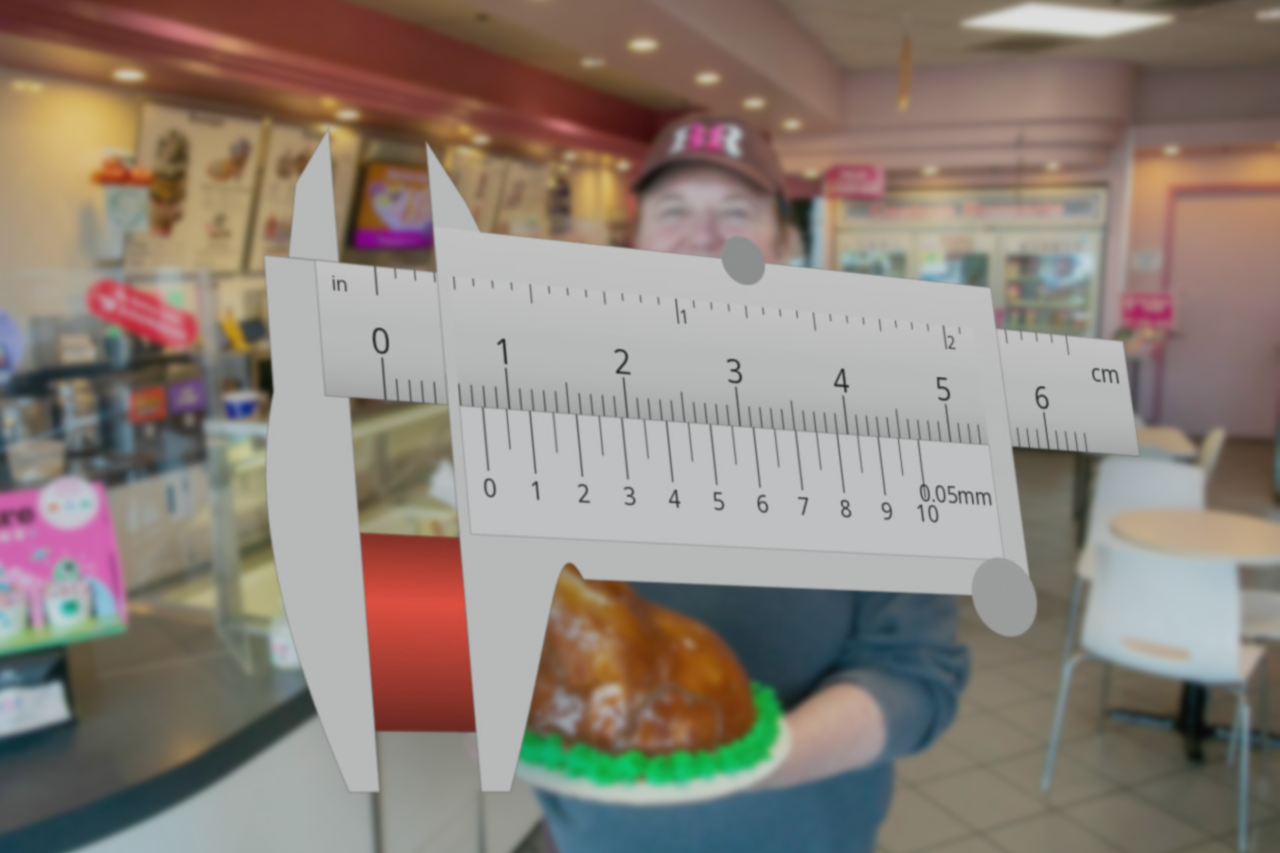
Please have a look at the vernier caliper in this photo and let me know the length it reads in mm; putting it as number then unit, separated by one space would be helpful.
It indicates 7.8 mm
